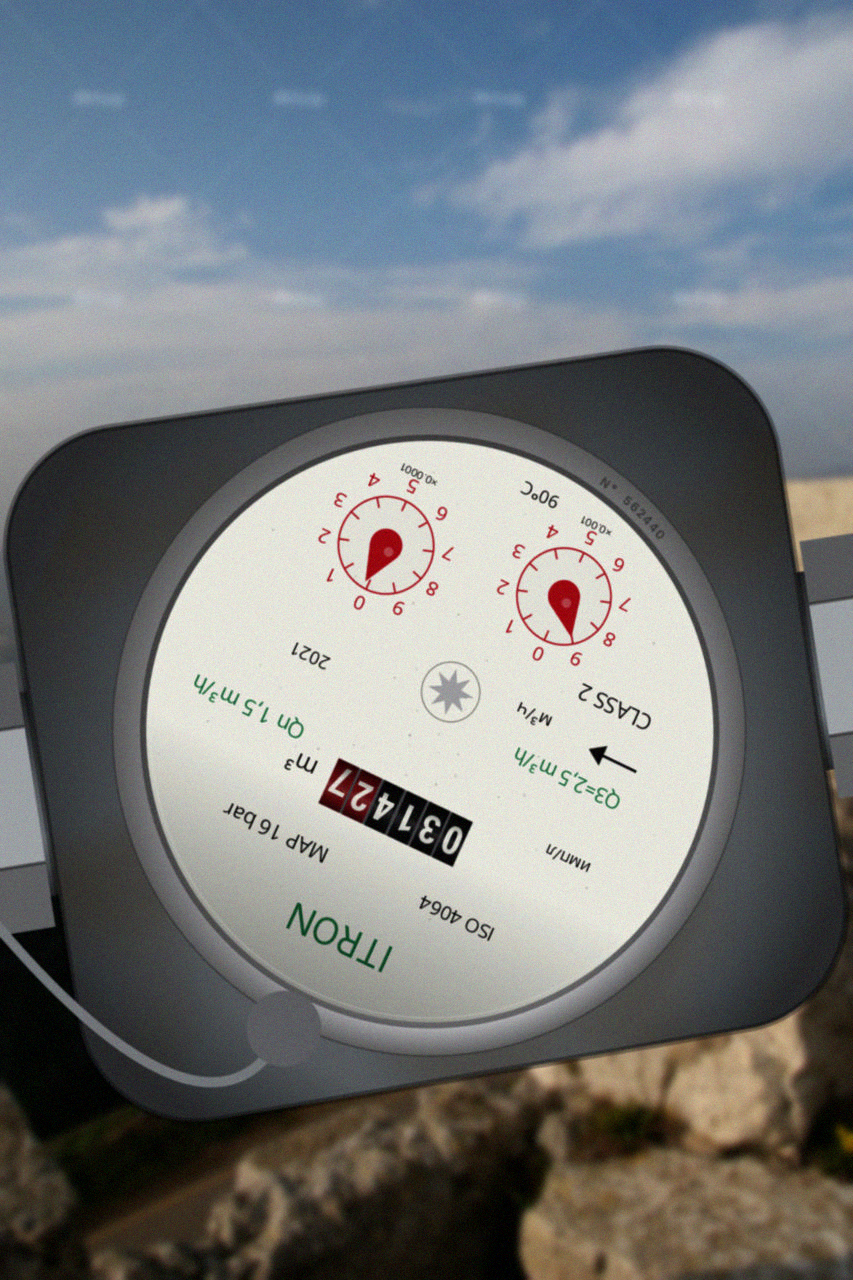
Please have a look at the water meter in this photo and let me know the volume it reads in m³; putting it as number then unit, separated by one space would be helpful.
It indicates 314.2690 m³
